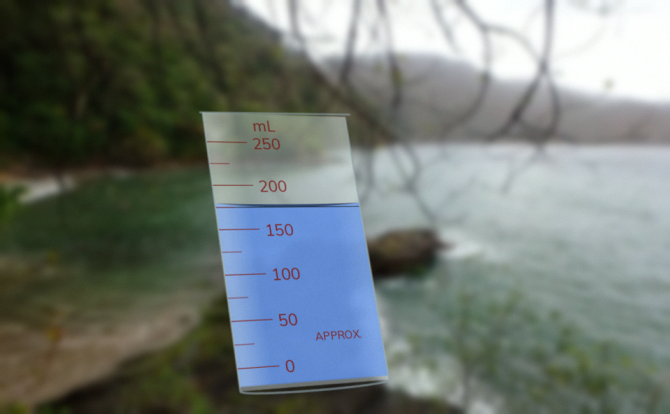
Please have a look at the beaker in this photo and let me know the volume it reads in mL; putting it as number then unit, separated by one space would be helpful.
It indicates 175 mL
